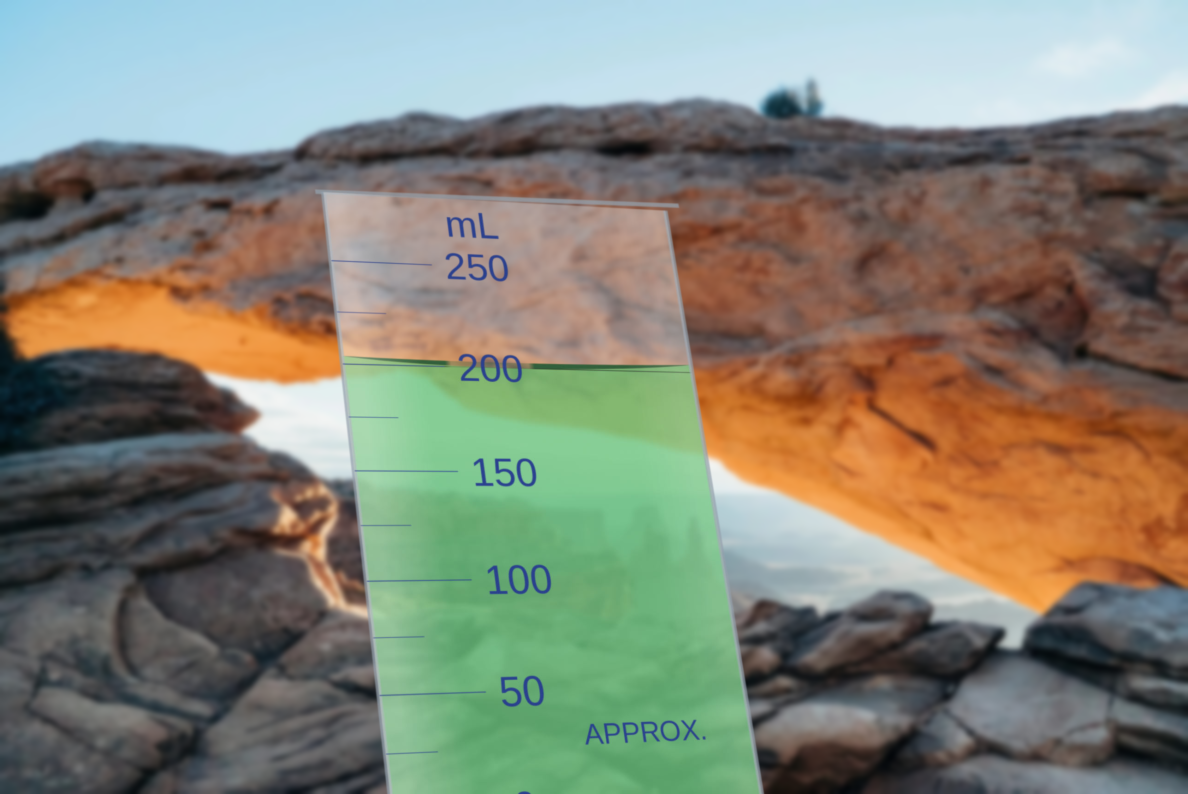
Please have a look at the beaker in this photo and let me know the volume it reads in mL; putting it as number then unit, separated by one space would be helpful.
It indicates 200 mL
